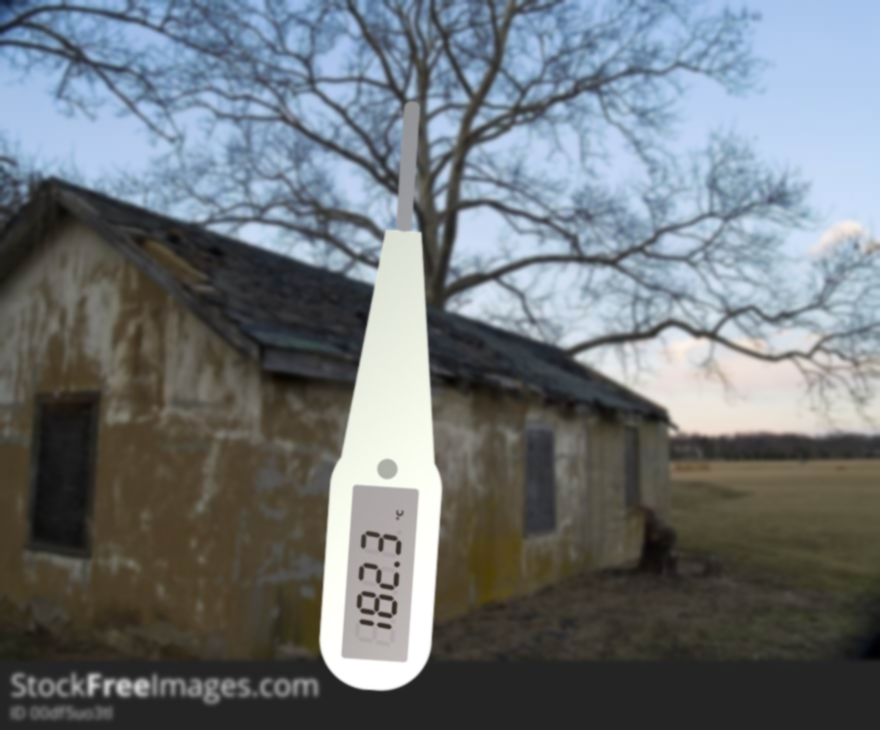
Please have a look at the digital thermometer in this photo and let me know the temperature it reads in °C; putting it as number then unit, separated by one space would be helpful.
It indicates 182.3 °C
